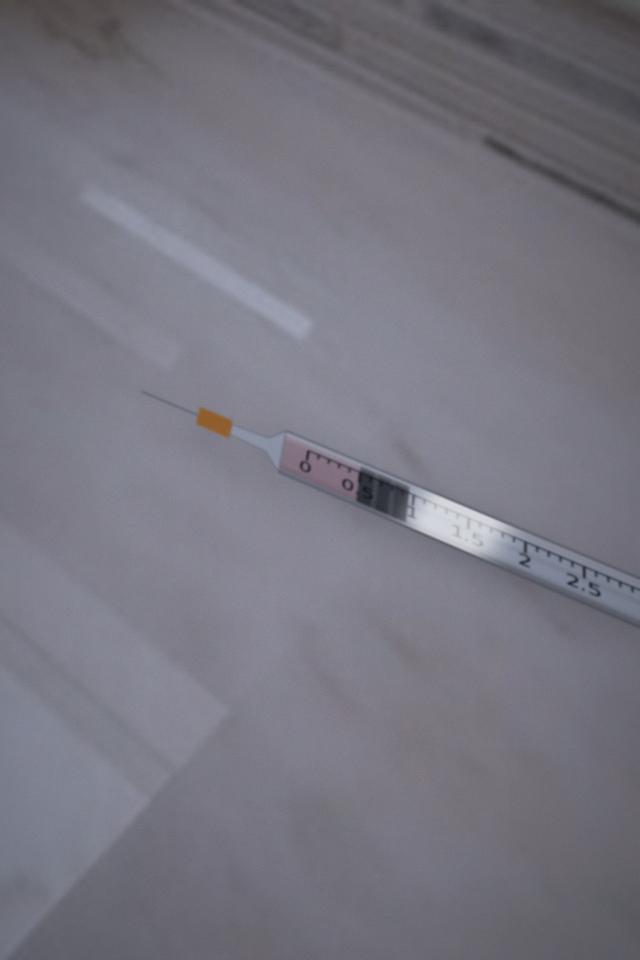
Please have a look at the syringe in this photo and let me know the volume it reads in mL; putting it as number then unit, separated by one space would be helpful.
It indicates 0.5 mL
